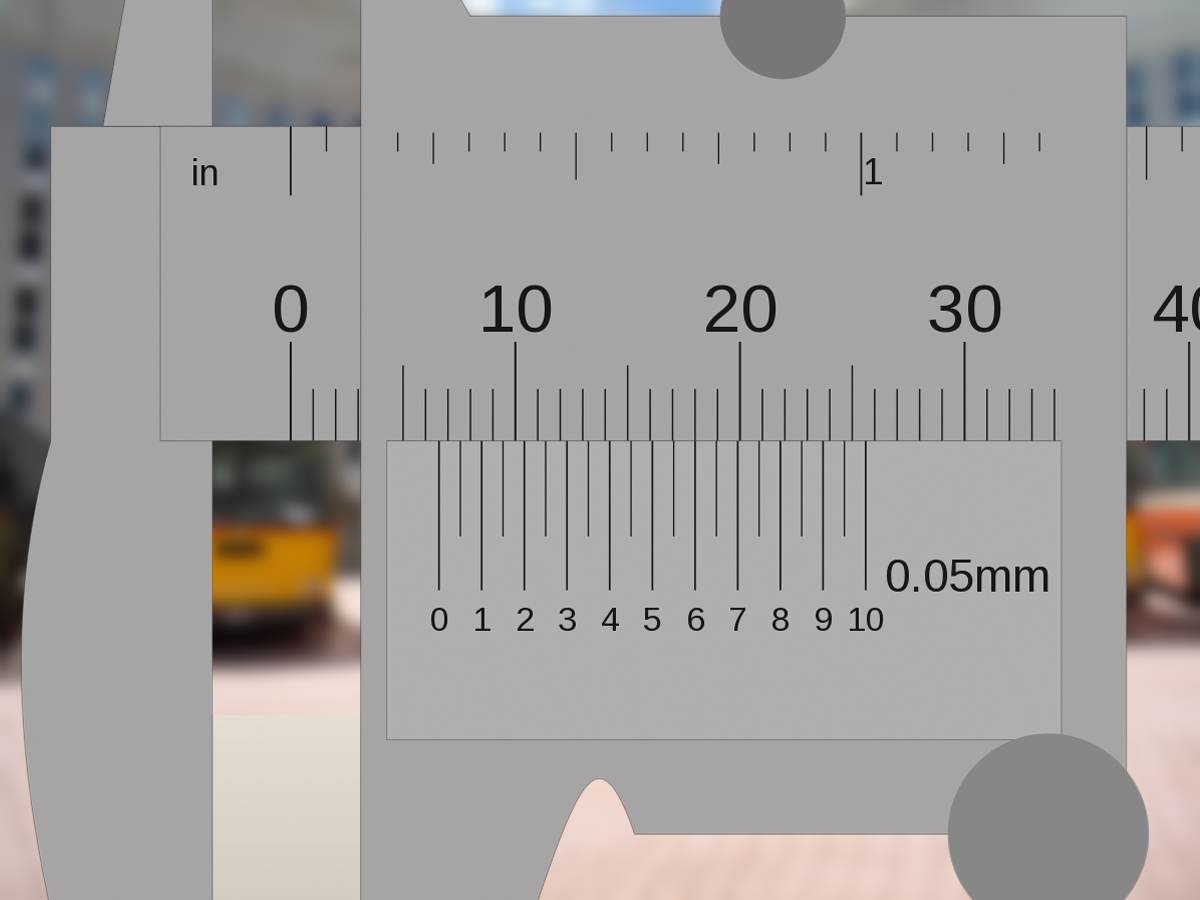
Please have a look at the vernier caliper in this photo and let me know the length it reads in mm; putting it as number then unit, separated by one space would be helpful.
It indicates 6.60 mm
